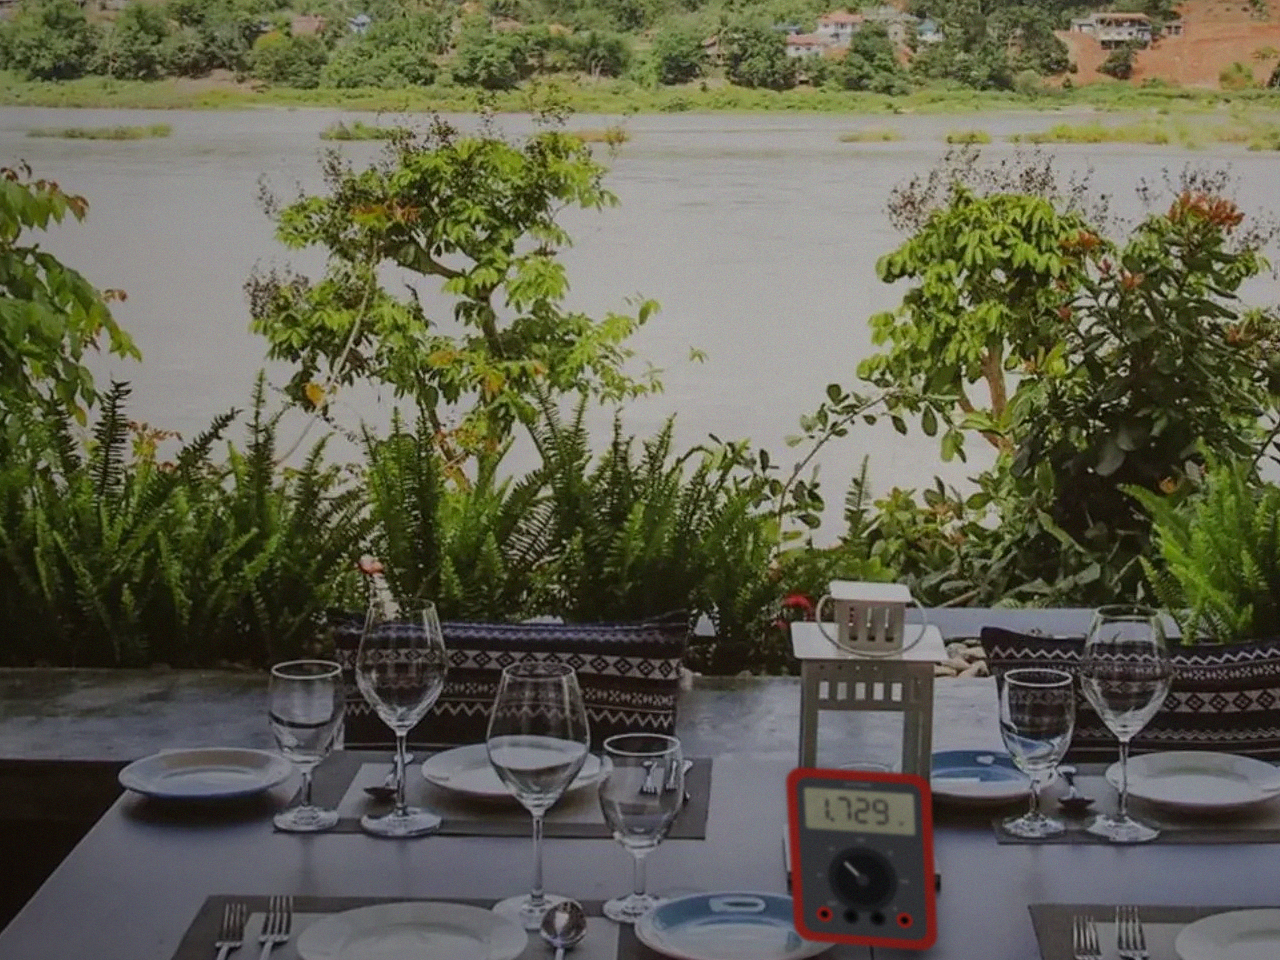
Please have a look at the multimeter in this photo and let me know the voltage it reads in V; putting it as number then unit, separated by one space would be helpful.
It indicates 1.729 V
